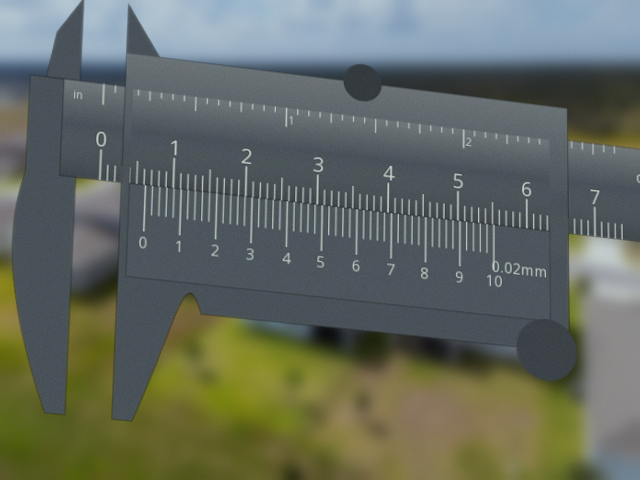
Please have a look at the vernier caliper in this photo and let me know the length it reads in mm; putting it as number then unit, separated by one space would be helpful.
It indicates 6.2 mm
